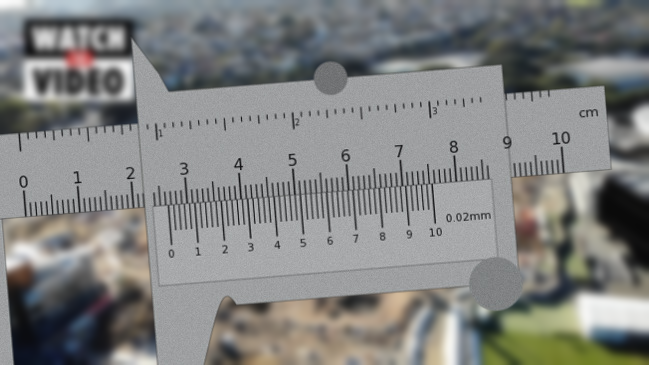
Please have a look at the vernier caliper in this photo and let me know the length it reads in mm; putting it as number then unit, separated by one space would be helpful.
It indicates 26.5 mm
